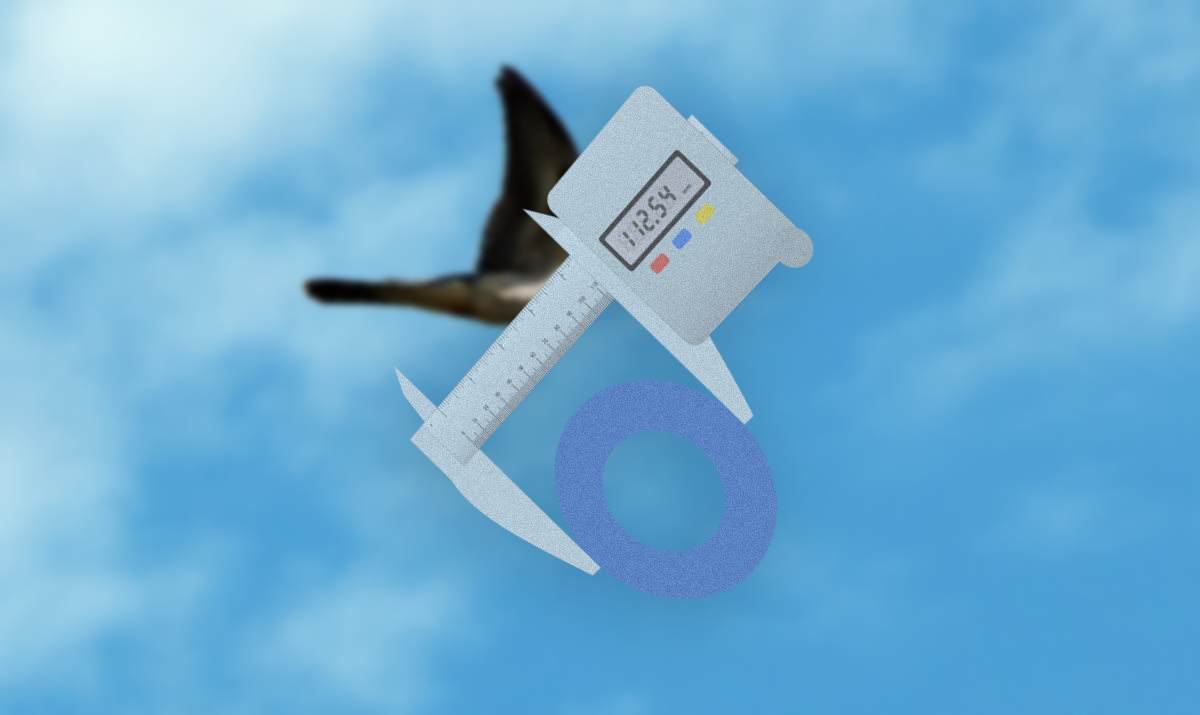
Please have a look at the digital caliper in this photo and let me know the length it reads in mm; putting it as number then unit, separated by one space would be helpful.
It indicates 112.54 mm
